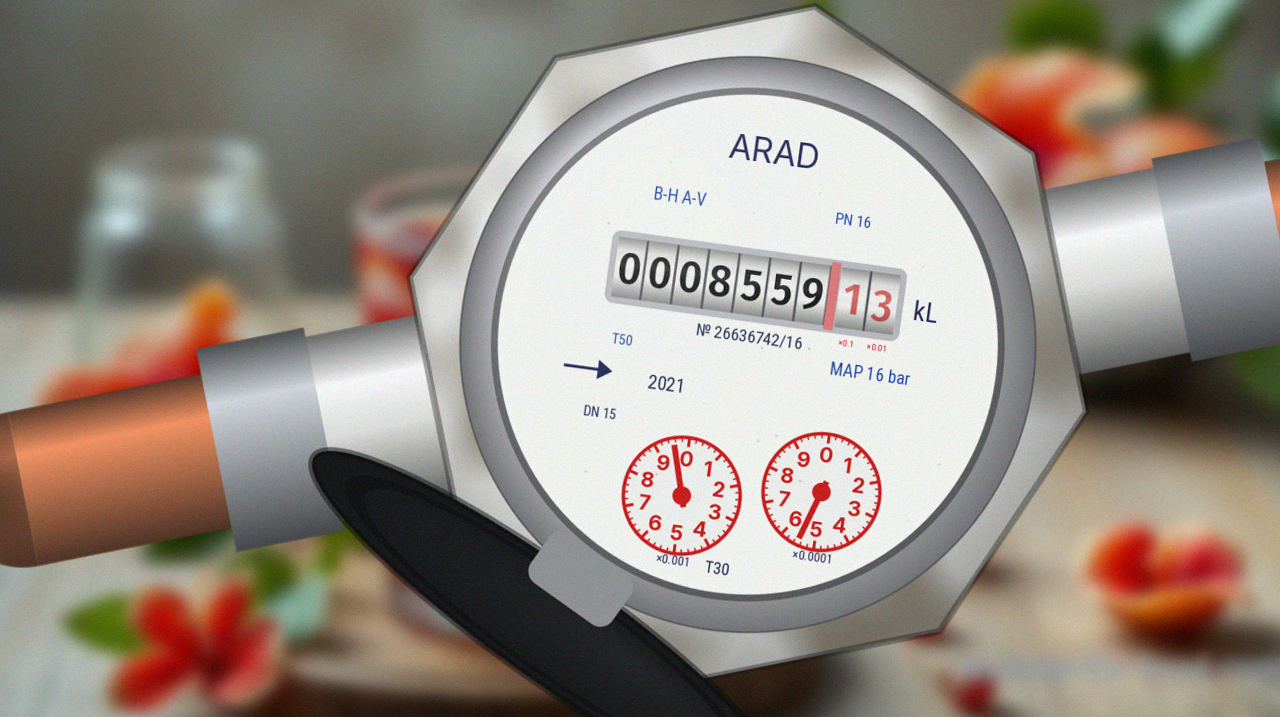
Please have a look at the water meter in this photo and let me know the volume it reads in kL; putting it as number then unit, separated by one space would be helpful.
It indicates 8559.1295 kL
